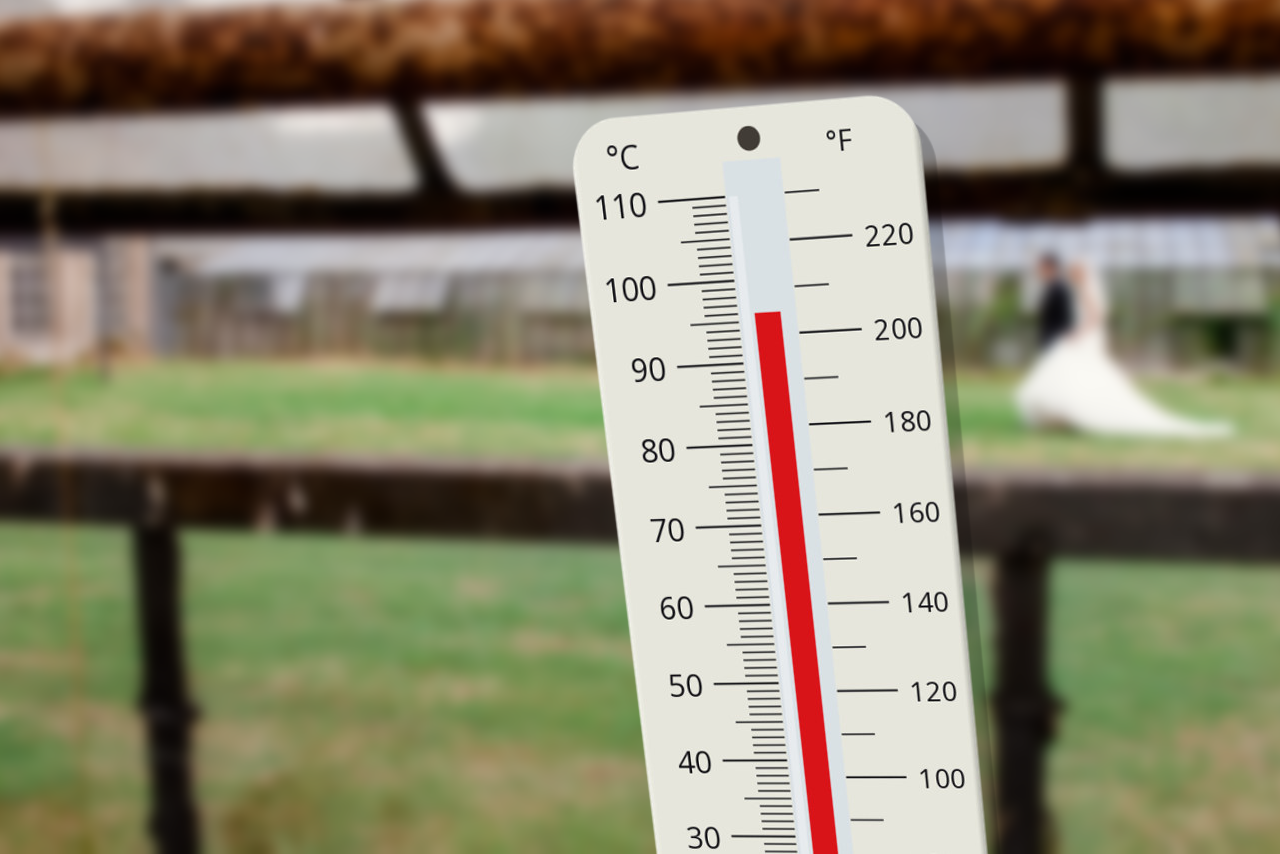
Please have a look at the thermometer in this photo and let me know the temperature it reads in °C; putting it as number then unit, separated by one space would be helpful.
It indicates 96 °C
